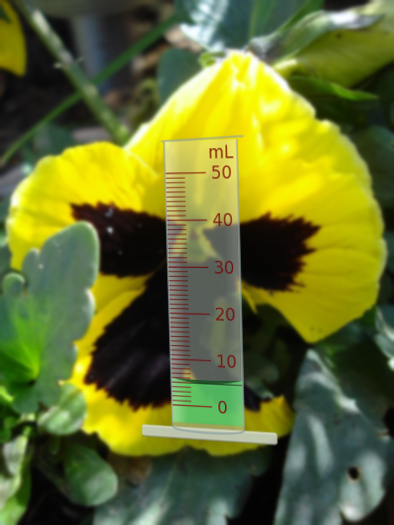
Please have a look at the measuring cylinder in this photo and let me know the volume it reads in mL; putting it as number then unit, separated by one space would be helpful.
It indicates 5 mL
